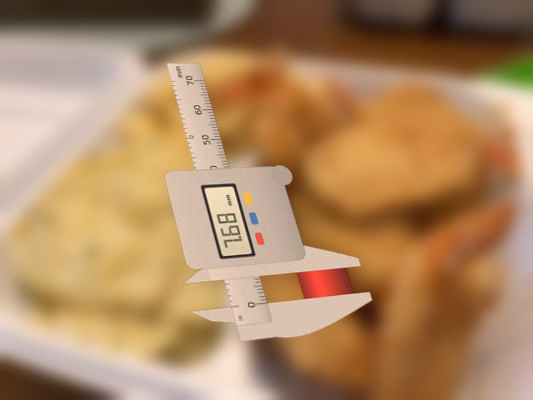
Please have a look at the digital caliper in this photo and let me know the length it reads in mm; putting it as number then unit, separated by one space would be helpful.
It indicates 7.68 mm
